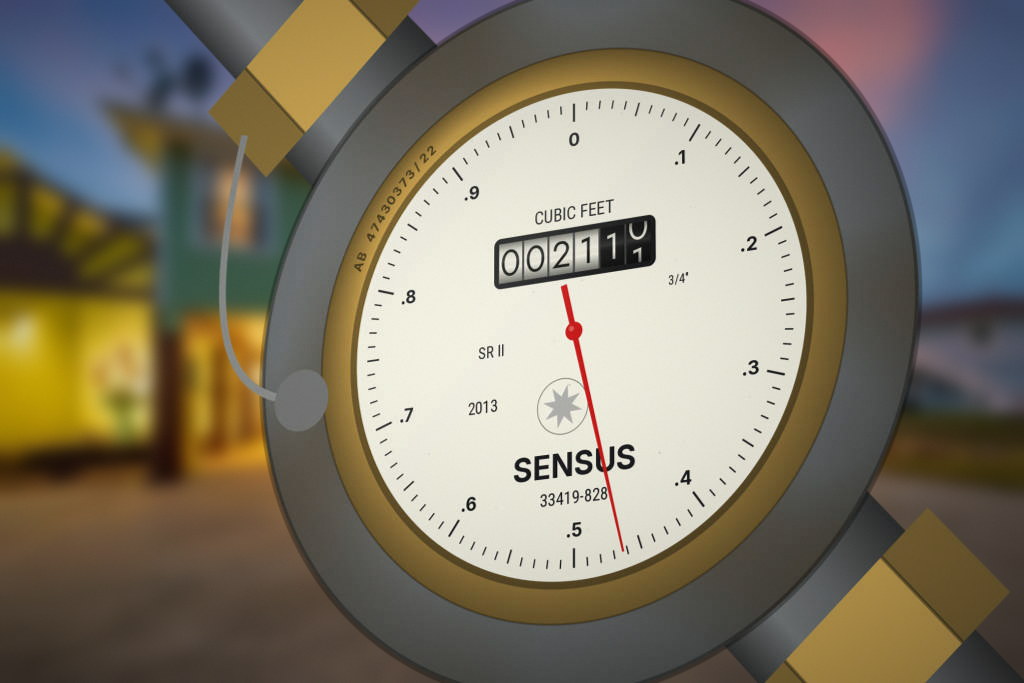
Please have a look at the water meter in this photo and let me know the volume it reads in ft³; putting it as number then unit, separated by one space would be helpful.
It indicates 2110.46 ft³
